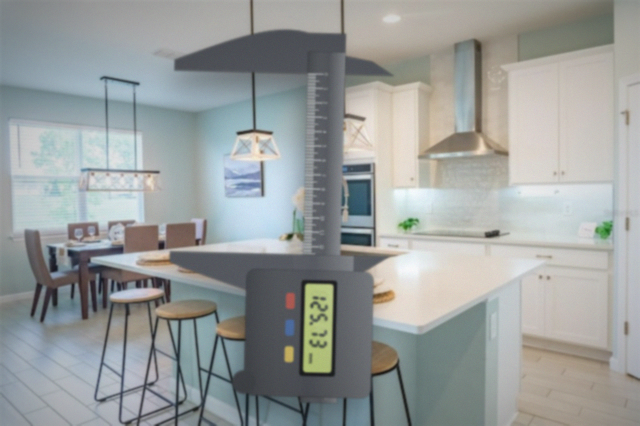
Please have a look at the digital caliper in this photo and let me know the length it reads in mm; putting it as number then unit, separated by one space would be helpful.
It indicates 125.73 mm
